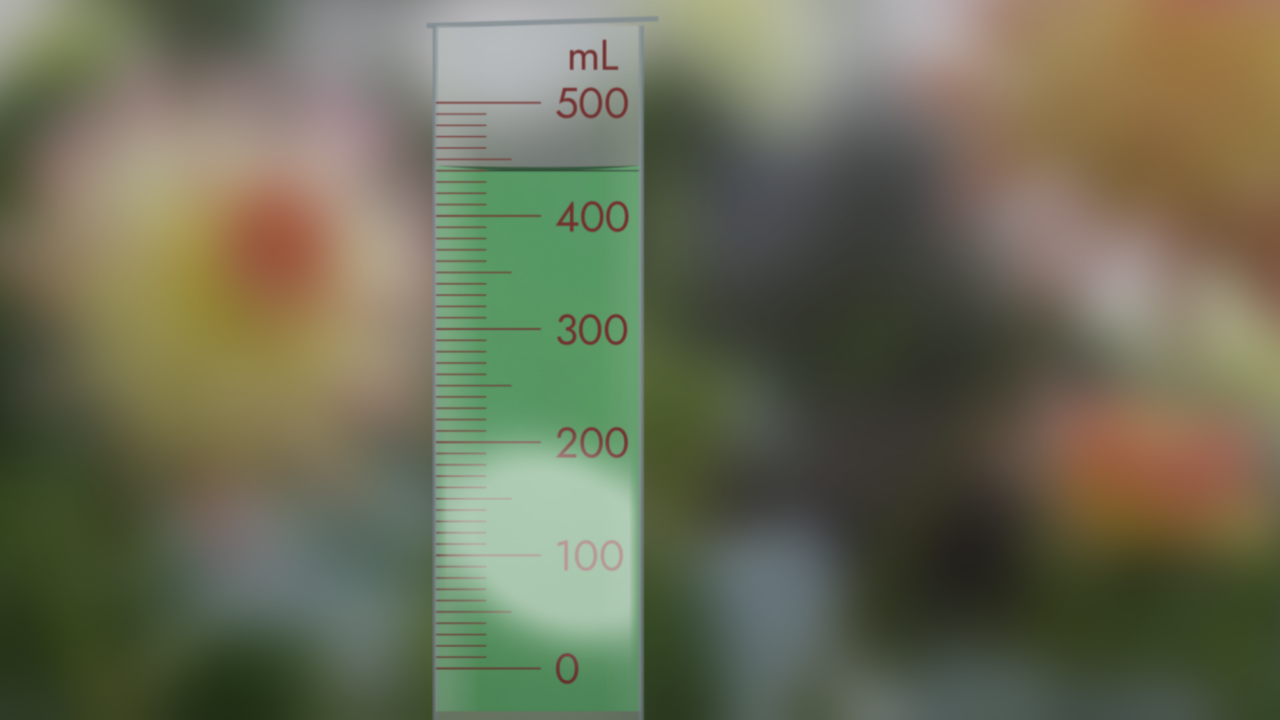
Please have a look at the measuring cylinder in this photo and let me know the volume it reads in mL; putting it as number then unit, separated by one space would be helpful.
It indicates 440 mL
